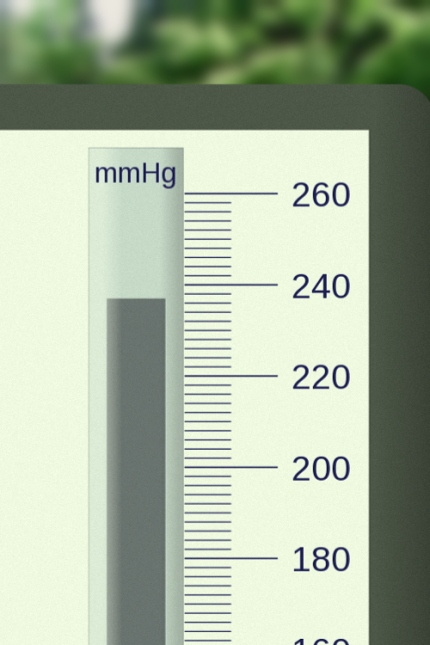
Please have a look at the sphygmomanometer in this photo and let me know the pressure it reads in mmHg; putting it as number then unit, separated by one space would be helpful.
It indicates 237 mmHg
